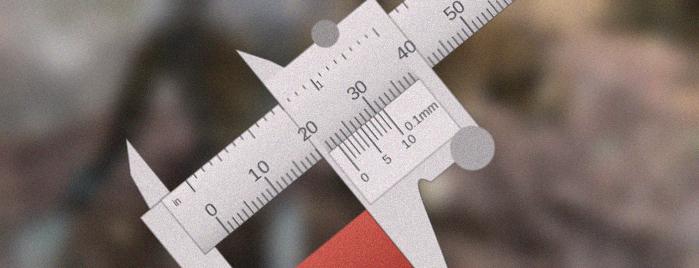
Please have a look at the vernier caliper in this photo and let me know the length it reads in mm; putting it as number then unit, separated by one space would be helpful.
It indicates 22.2 mm
